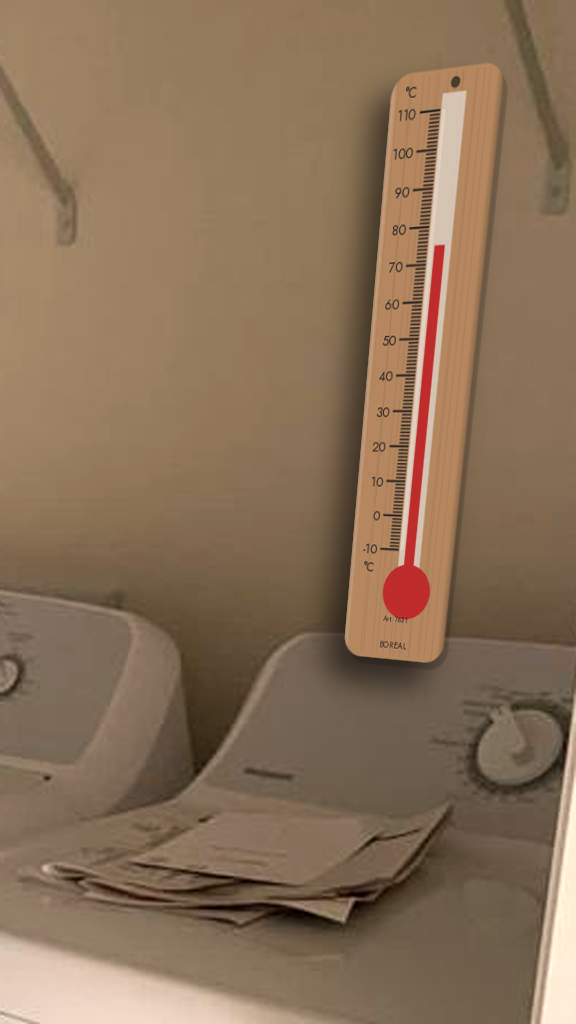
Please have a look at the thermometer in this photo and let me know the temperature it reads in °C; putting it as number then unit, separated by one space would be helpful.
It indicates 75 °C
